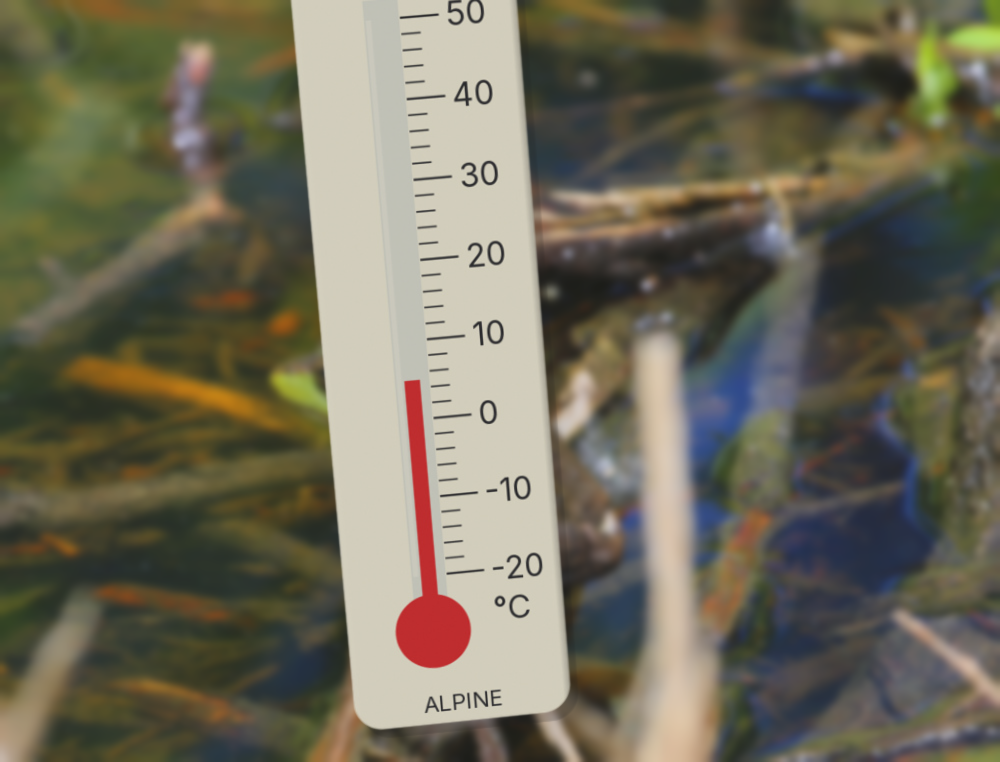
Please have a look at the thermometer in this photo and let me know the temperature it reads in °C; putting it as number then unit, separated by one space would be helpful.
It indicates 5 °C
